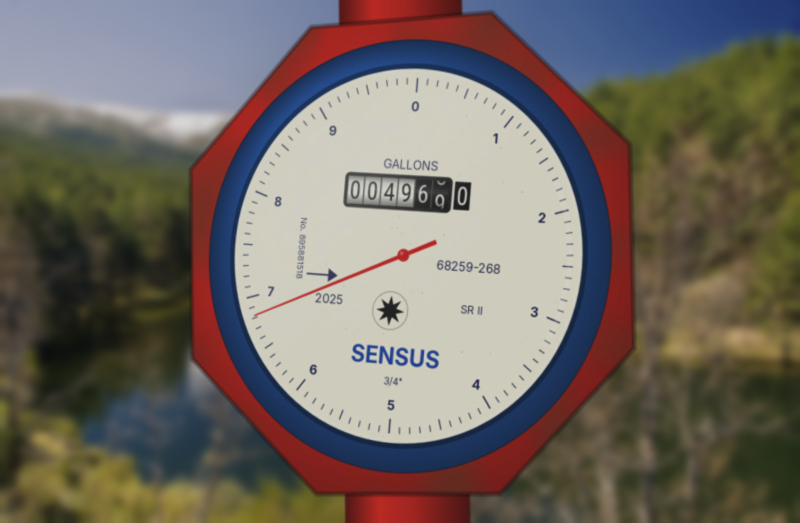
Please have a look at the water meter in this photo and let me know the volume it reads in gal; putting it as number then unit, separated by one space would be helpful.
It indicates 49686.8 gal
